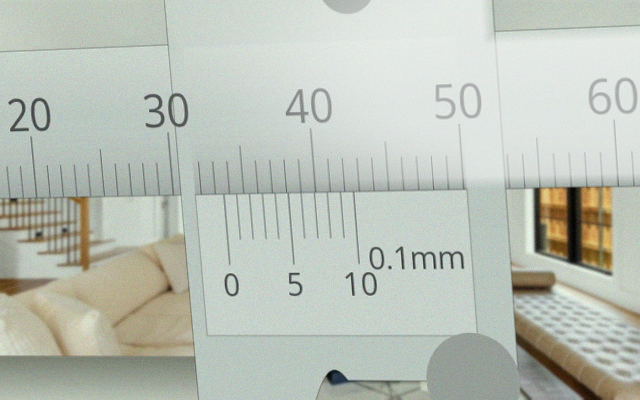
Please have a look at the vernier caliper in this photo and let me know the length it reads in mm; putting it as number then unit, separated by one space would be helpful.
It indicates 33.6 mm
